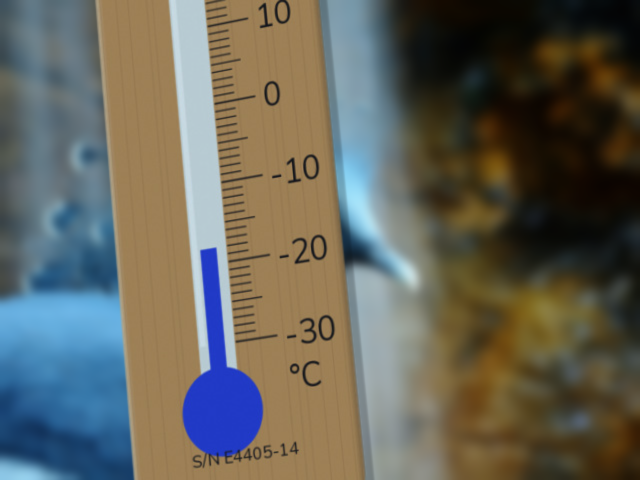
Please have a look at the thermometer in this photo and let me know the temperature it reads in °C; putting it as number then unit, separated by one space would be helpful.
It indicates -18 °C
